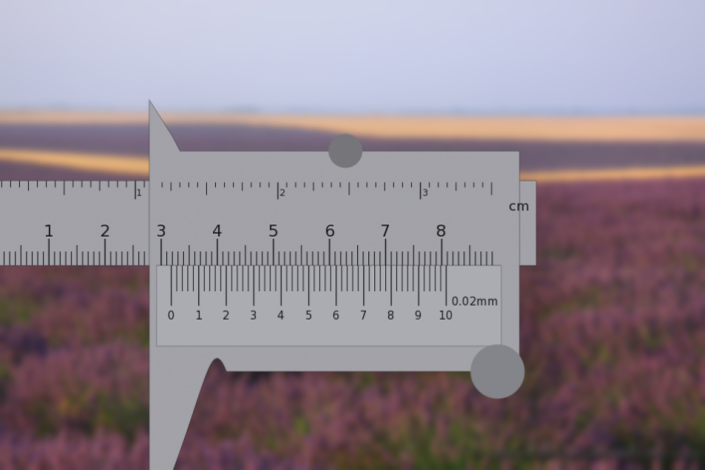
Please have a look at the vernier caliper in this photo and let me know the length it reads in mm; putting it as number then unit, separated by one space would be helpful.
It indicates 31.8 mm
